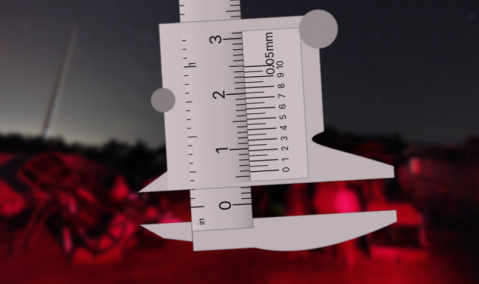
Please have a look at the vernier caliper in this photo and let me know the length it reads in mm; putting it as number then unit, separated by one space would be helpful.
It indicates 5.8 mm
